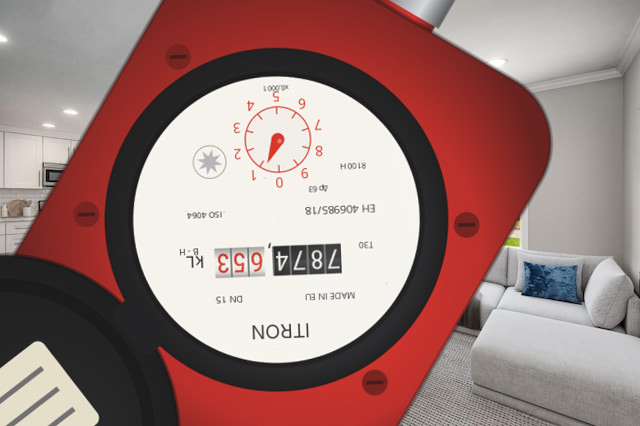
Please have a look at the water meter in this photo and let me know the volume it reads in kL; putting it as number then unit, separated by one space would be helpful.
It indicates 7874.6530 kL
